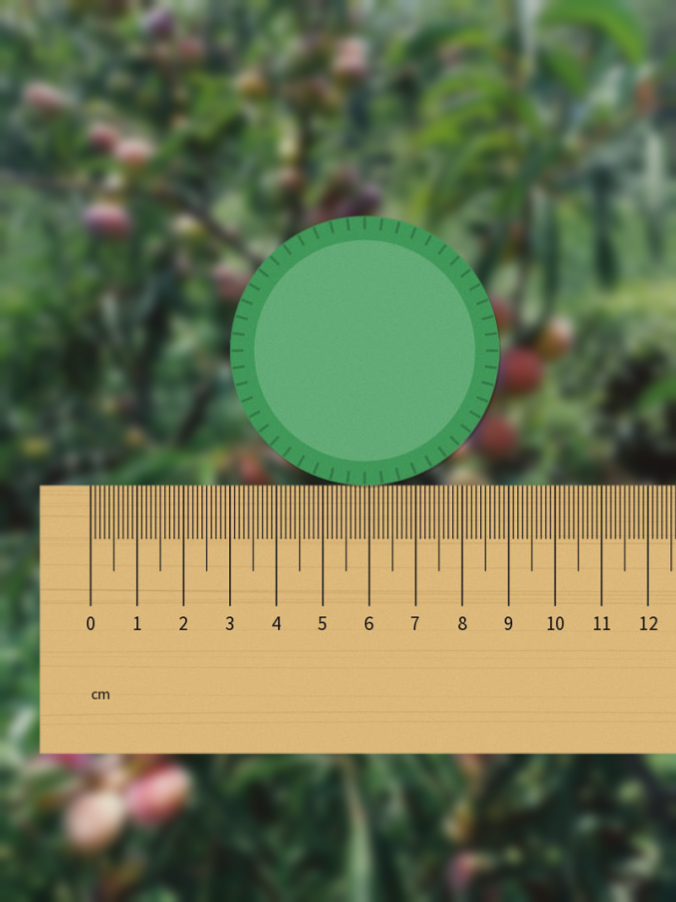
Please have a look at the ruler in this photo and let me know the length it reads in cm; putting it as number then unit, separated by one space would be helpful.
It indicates 5.8 cm
